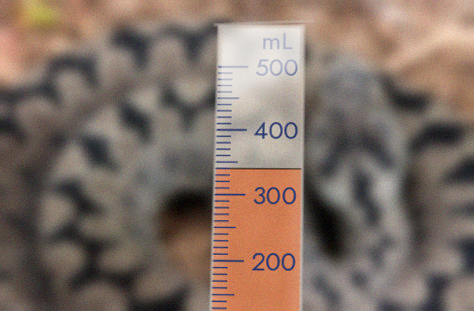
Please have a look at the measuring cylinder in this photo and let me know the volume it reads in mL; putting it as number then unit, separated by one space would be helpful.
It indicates 340 mL
